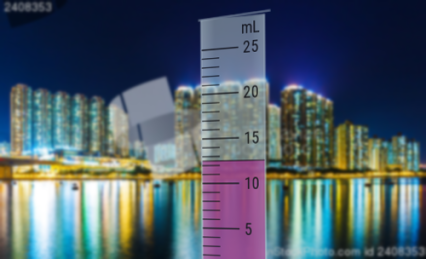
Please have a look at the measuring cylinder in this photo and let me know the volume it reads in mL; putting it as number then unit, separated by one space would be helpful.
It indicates 12.5 mL
